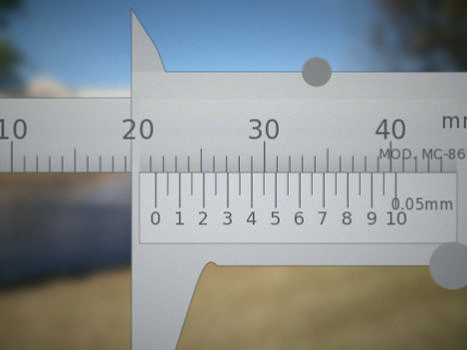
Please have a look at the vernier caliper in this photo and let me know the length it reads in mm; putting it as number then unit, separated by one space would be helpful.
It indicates 21.4 mm
